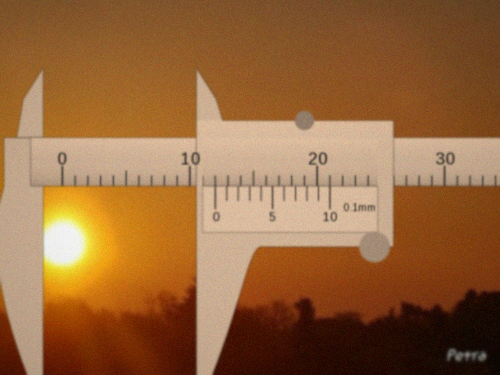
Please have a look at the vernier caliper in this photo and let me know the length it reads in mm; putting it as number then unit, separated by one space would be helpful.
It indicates 12.0 mm
